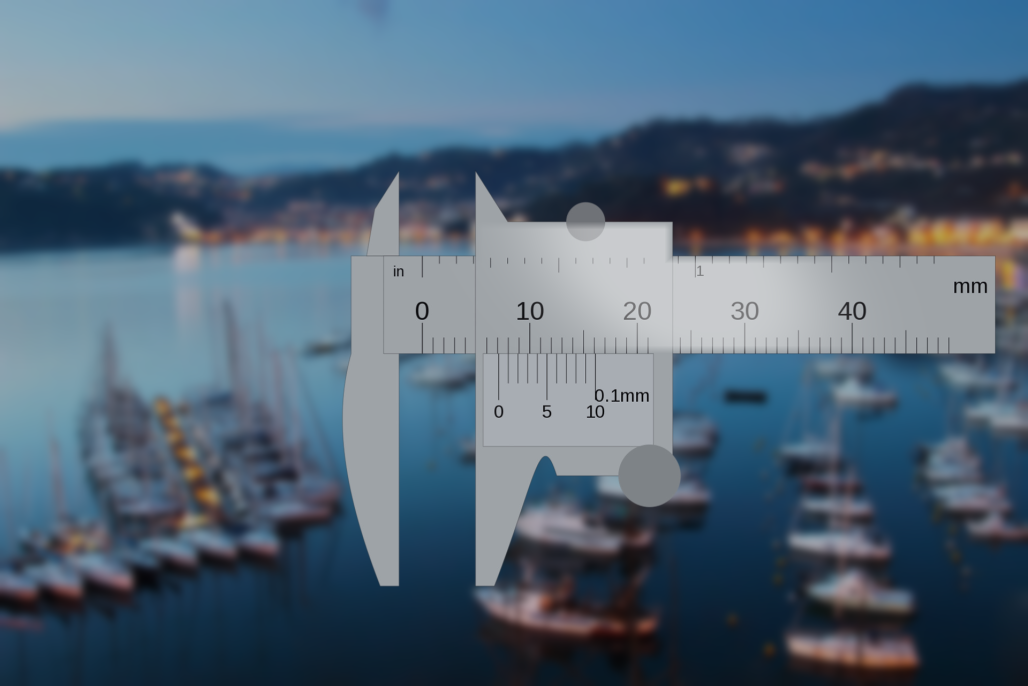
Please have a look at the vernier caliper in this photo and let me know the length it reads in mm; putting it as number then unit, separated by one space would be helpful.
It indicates 7.1 mm
